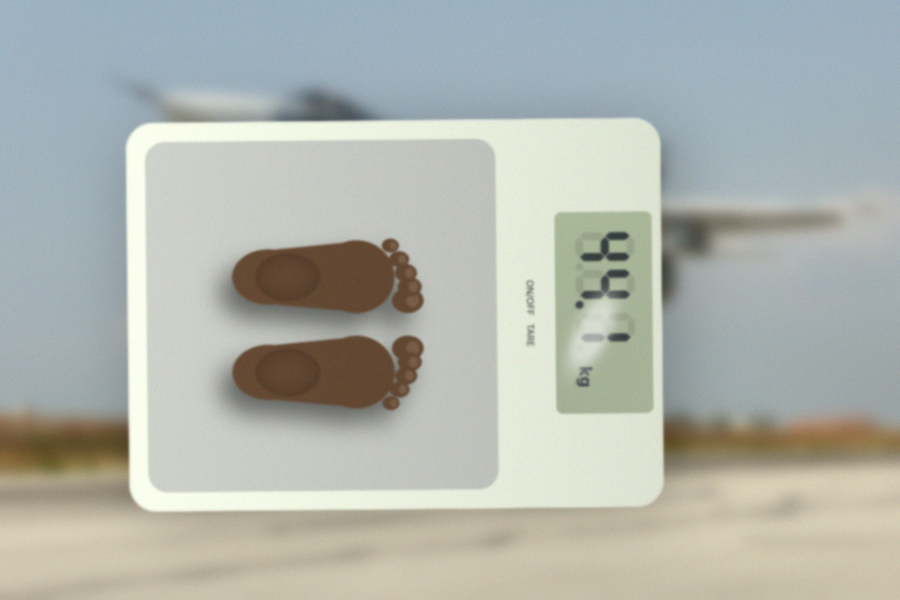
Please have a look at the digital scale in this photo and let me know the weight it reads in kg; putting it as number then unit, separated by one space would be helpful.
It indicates 44.1 kg
